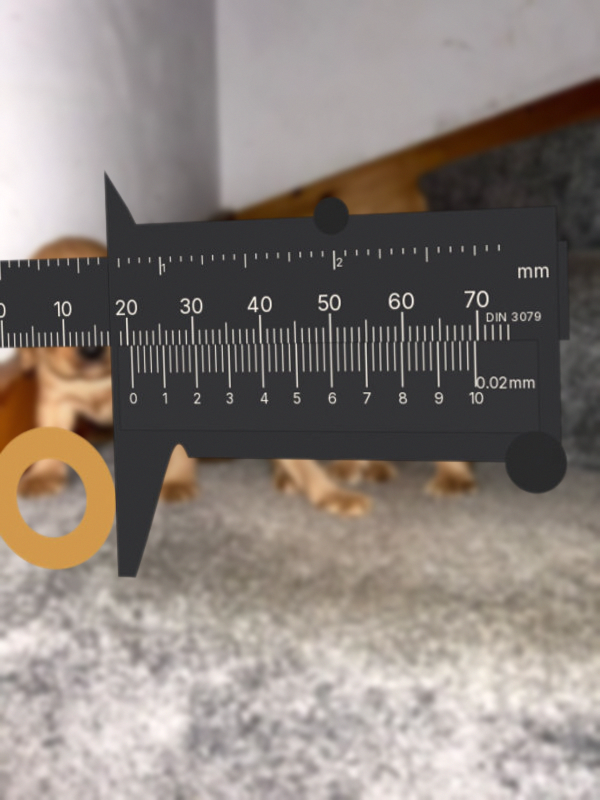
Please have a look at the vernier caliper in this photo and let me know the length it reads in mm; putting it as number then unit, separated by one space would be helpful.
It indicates 20.6 mm
